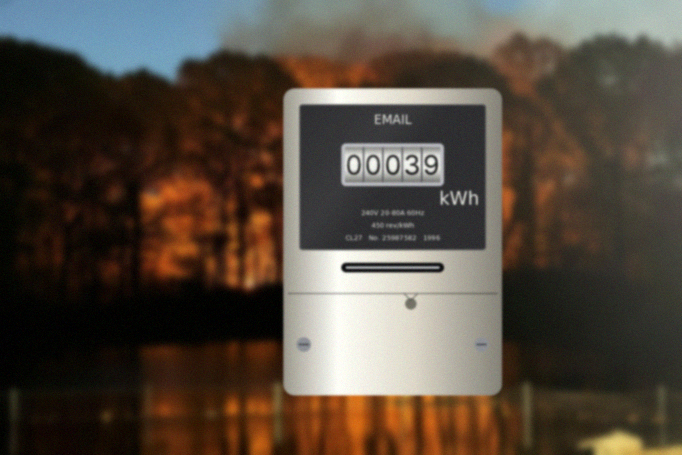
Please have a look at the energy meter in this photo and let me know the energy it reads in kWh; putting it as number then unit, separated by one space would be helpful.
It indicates 39 kWh
